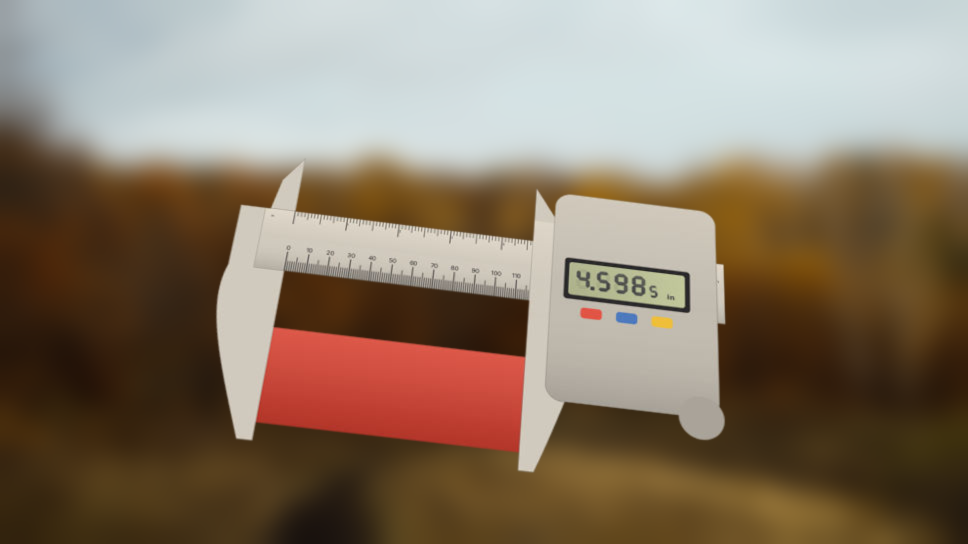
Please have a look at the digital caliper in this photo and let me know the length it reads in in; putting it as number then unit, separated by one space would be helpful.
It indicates 4.5985 in
